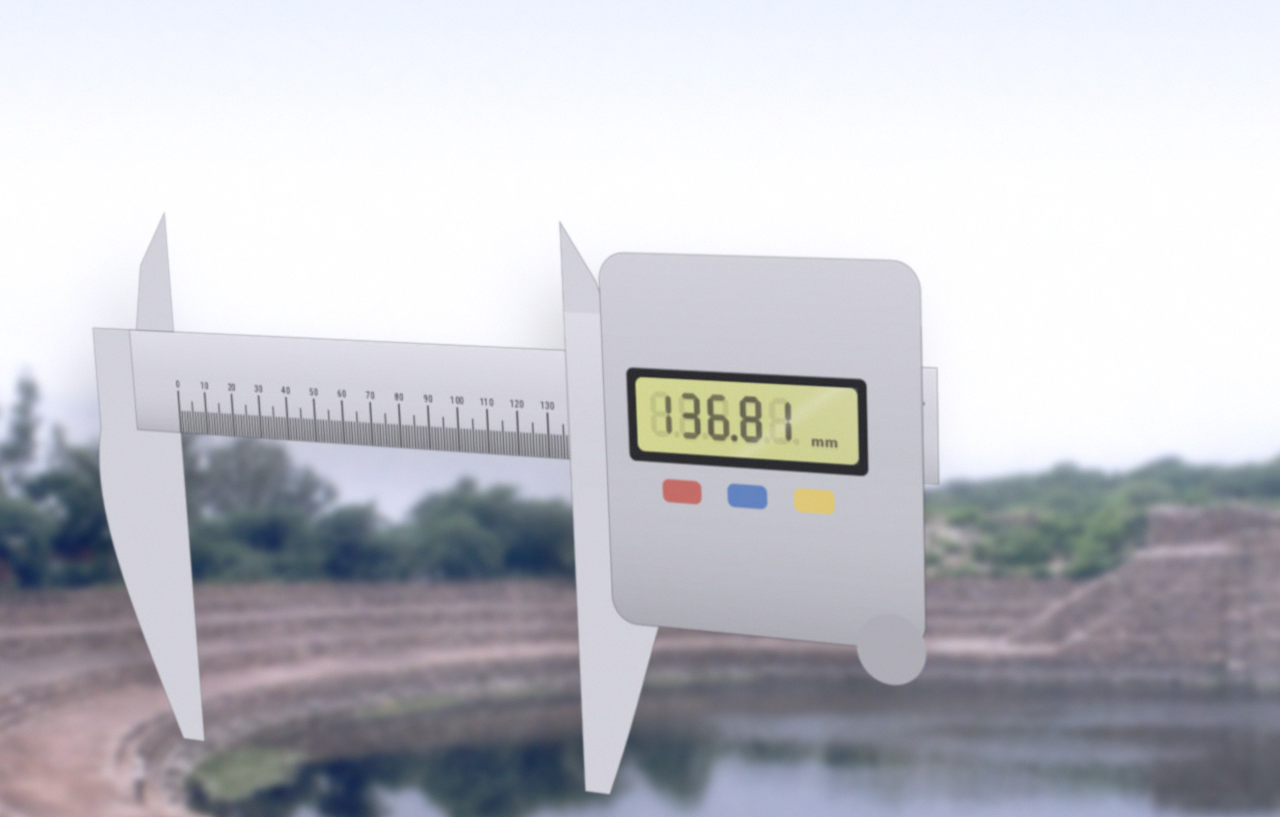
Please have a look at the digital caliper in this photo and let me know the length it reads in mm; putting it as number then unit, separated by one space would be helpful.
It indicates 136.81 mm
